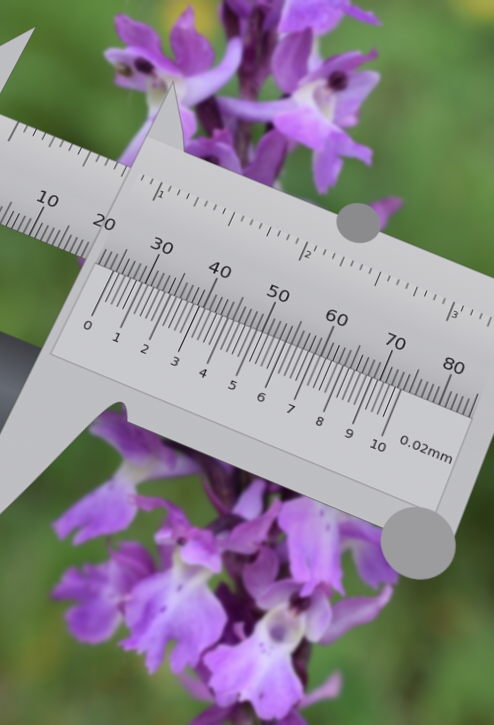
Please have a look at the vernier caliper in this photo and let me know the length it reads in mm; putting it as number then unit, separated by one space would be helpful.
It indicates 24.6 mm
